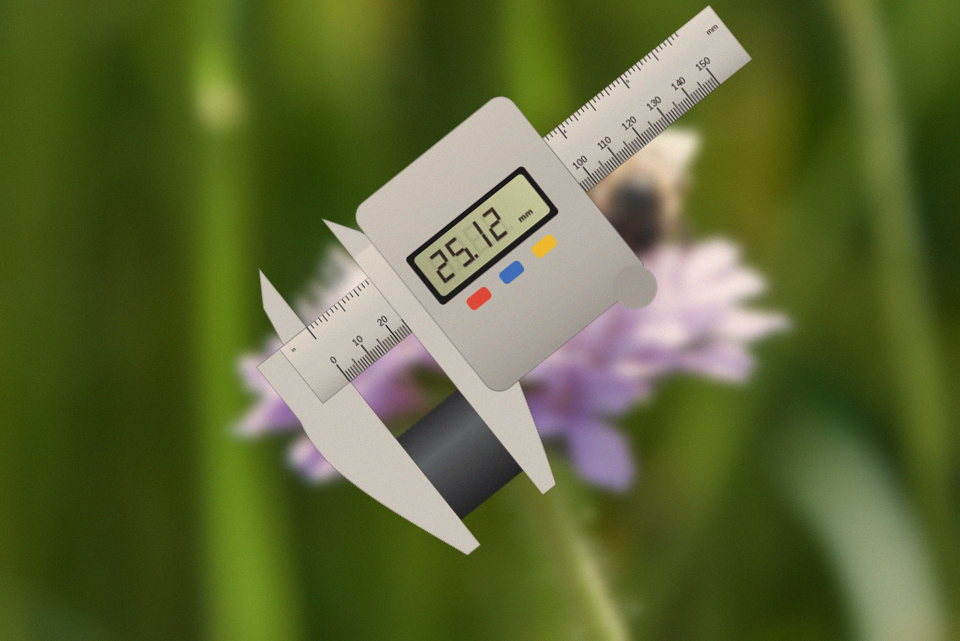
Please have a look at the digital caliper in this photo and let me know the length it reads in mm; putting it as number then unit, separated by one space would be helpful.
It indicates 25.12 mm
